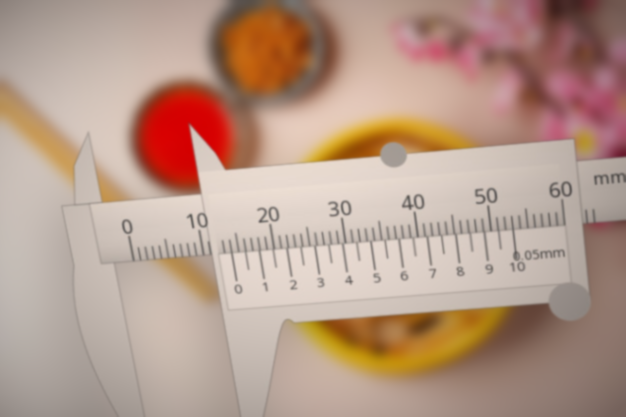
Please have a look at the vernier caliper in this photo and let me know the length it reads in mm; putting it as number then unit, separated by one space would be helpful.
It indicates 14.0 mm
